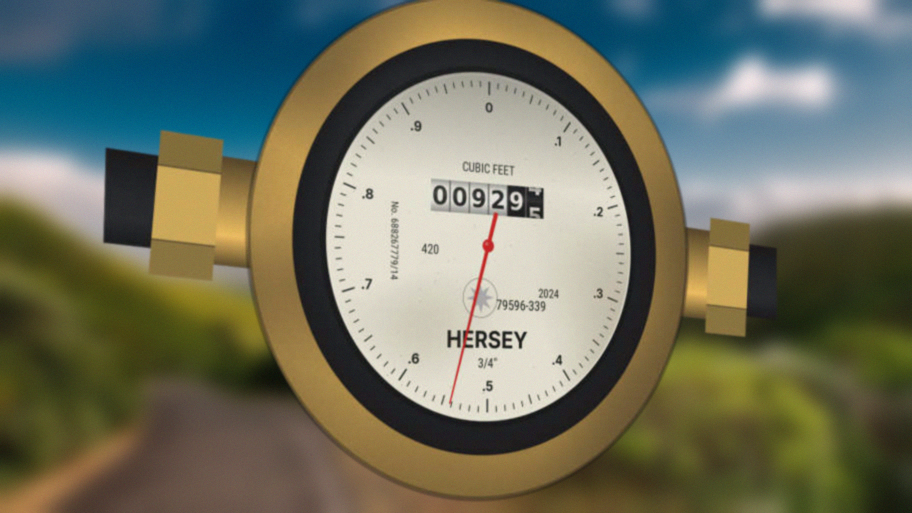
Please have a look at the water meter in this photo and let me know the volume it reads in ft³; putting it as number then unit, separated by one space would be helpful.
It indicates 9294.54 ft³
